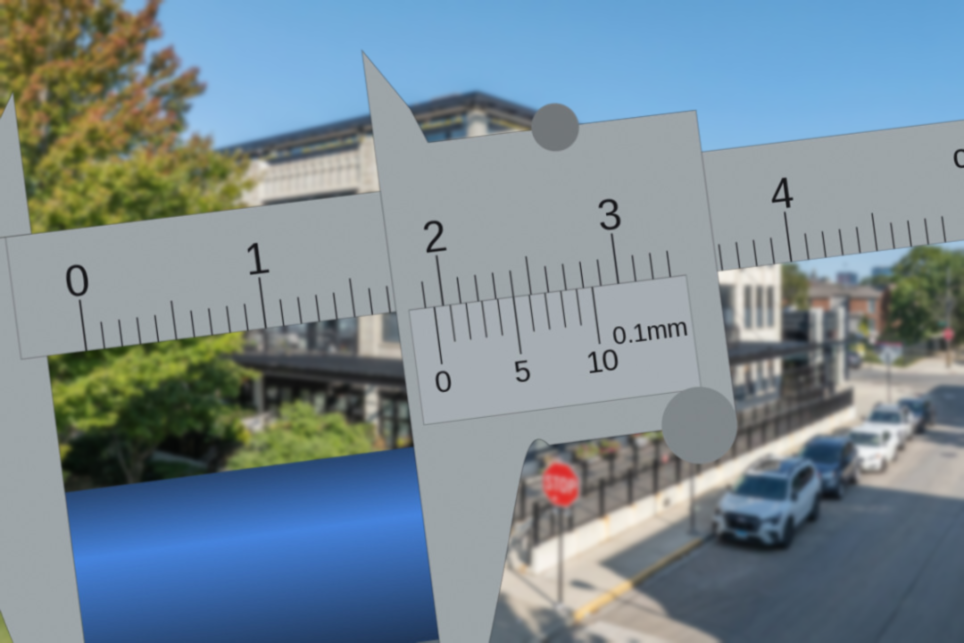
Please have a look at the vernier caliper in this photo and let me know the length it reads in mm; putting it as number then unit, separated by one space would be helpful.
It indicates 19.5 mm
